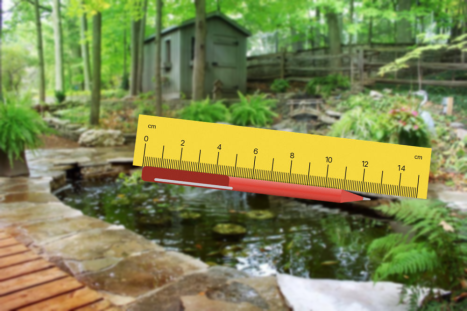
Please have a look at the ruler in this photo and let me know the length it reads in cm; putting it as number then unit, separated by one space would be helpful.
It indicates 12.5 cm
